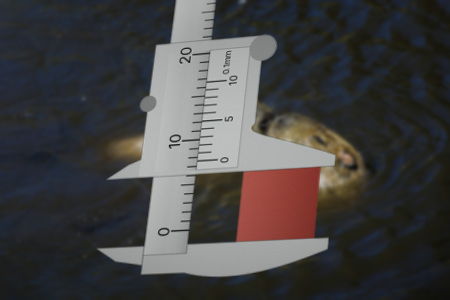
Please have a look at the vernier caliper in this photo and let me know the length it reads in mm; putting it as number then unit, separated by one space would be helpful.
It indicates 7.6 mm
